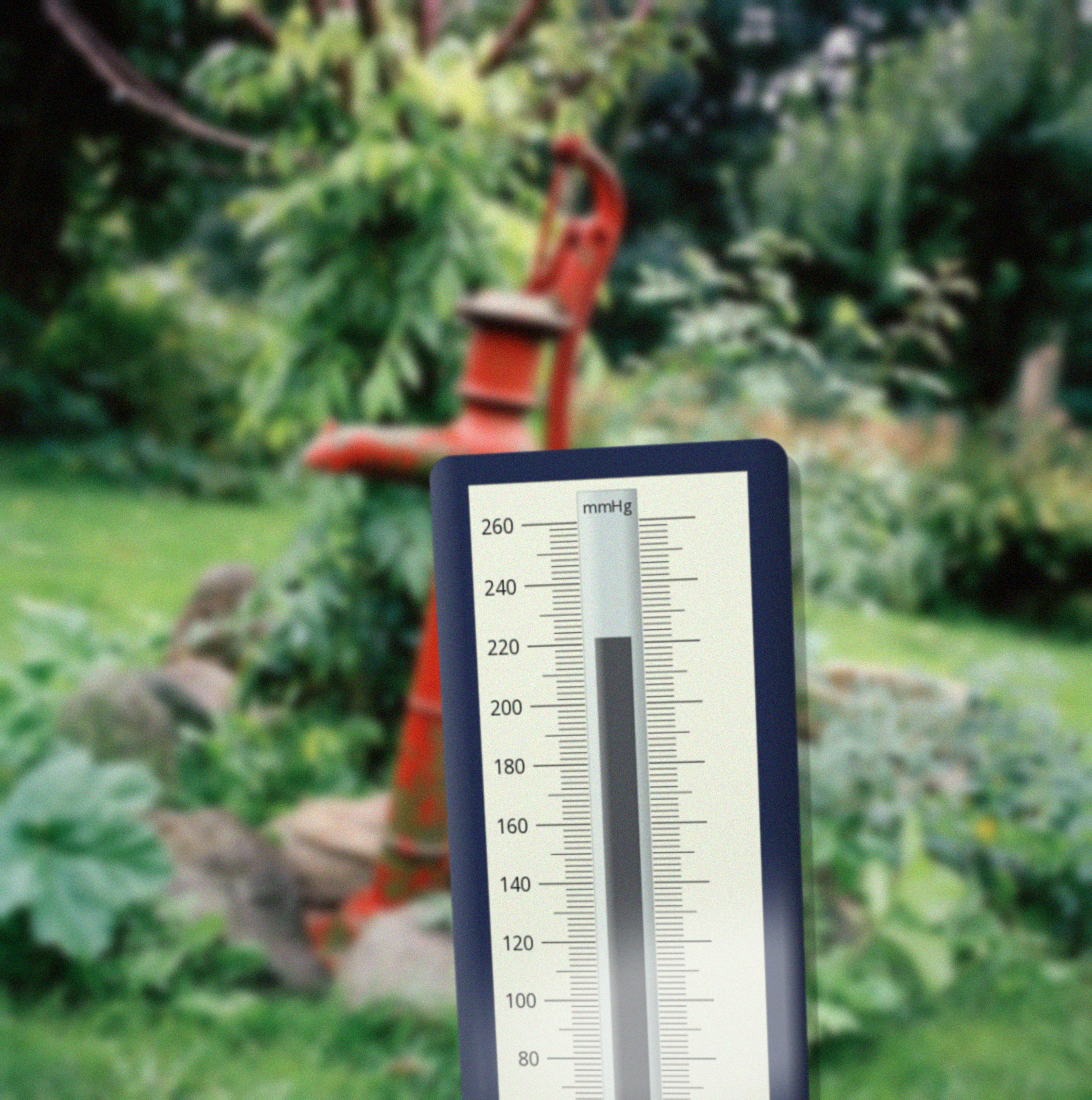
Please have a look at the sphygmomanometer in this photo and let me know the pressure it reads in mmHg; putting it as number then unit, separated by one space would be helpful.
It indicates 222 mmHg
